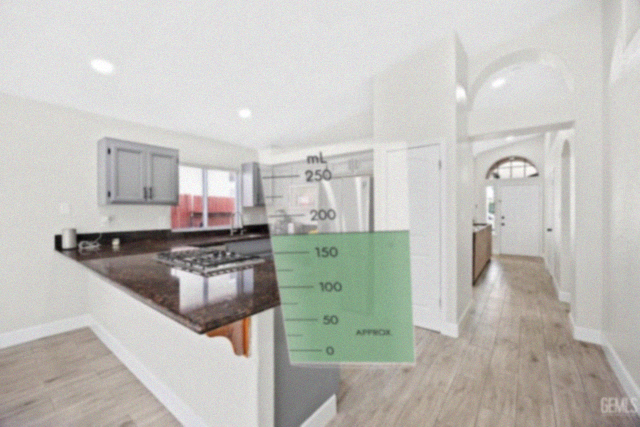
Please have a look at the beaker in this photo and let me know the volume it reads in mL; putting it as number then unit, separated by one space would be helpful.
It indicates 175 mL
